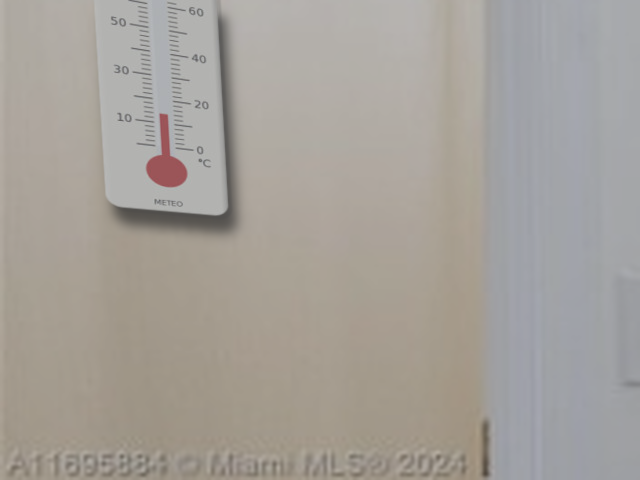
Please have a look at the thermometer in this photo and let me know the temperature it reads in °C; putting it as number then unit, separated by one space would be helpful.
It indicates 14 °C
